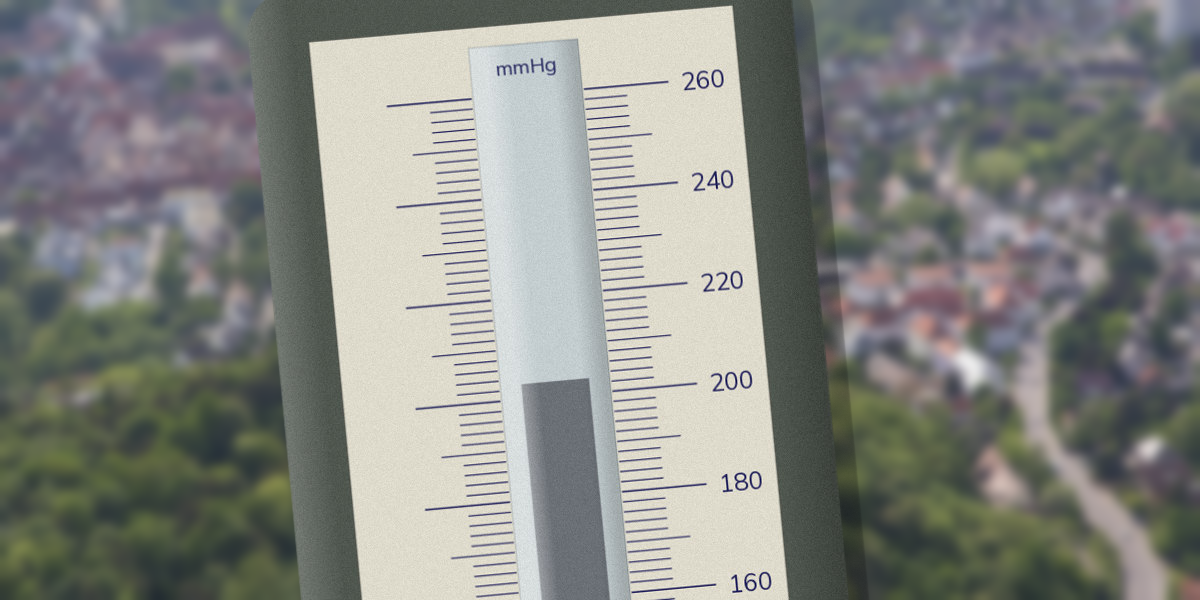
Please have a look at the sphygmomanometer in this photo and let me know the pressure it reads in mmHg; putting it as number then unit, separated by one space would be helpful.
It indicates 203 mmHg
